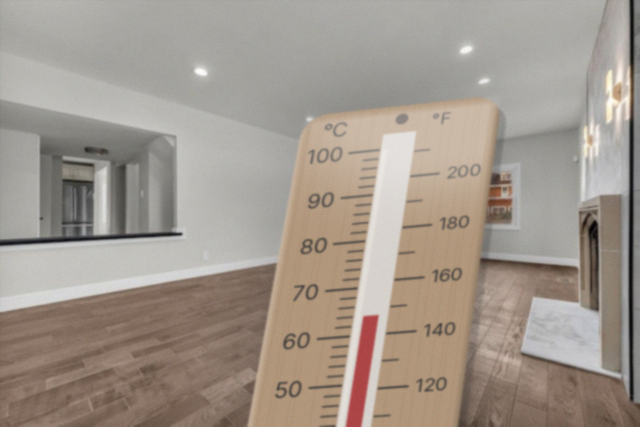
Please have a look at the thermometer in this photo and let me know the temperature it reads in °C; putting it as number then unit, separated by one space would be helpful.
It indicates 64 °C
